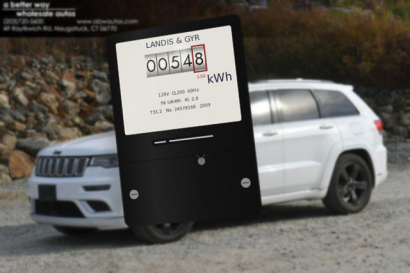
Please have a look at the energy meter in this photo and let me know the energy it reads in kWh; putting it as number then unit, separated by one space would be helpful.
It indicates 54.8 kWh
